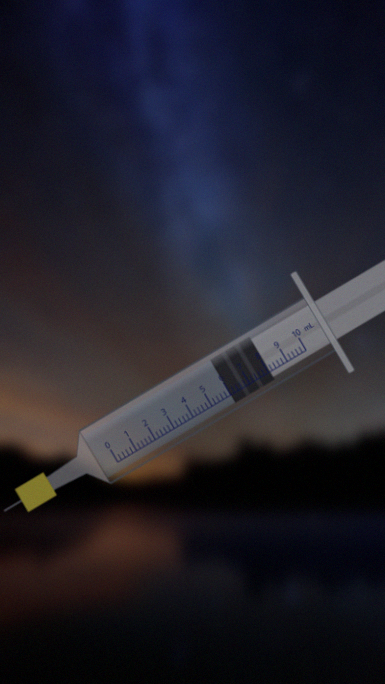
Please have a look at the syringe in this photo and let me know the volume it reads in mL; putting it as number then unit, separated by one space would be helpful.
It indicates 6 mL
